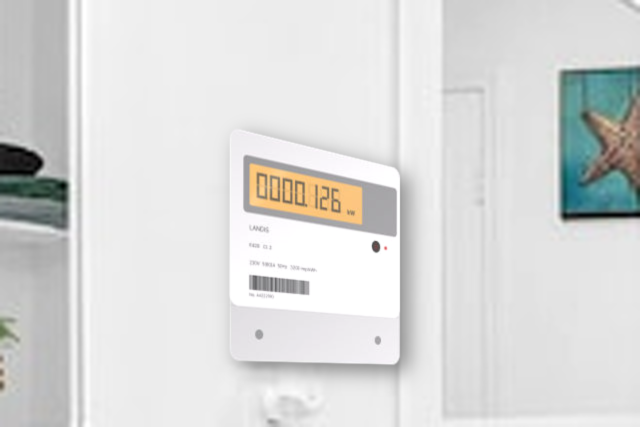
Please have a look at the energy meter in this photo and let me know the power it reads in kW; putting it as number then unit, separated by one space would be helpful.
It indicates 0.126 kW
